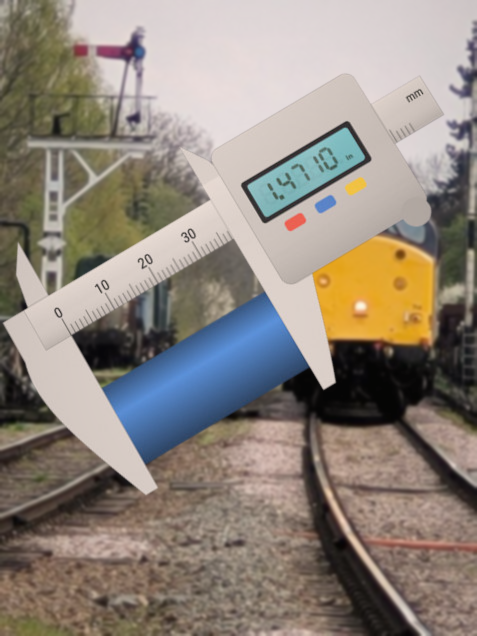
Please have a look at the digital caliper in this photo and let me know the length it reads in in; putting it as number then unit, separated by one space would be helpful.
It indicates 1.4710 in
